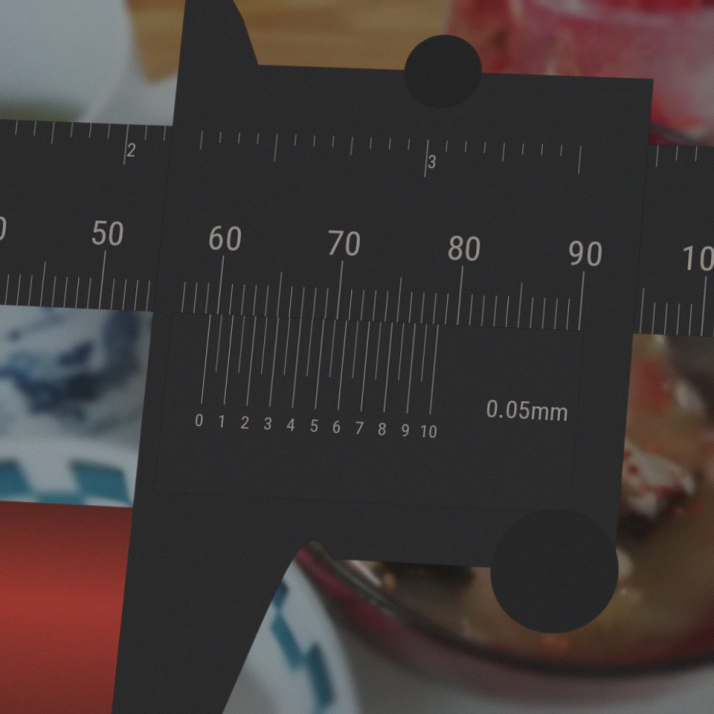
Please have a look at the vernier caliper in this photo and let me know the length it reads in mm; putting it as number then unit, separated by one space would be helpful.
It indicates 59.4 mm
